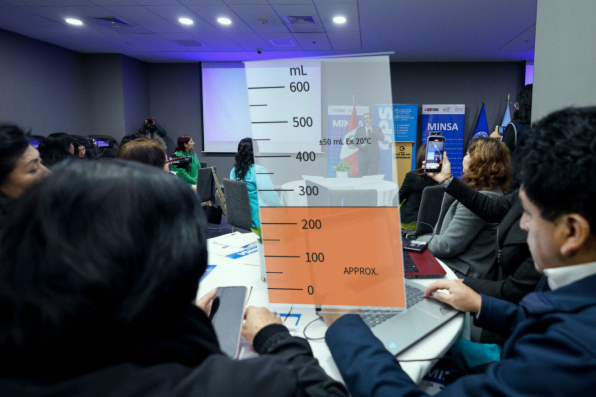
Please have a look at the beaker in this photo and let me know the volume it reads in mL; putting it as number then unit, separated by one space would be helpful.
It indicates 250 mL
